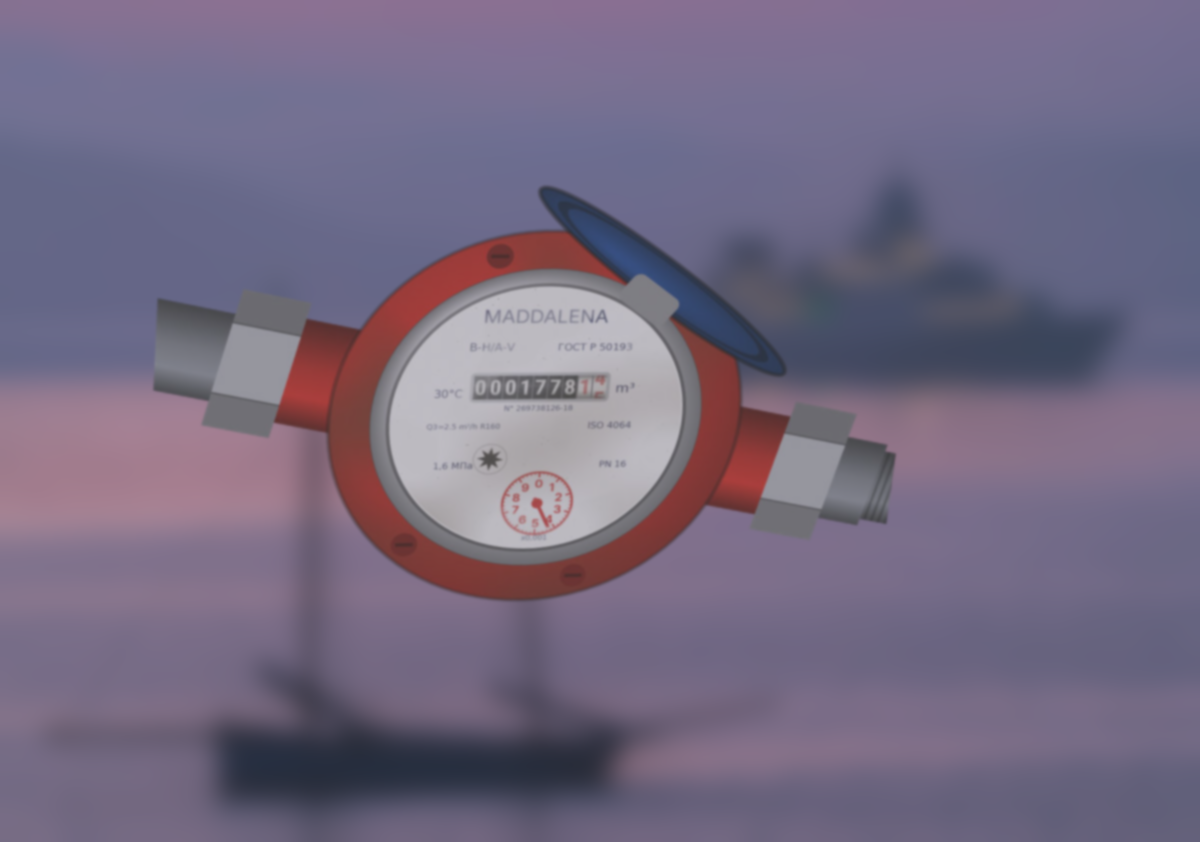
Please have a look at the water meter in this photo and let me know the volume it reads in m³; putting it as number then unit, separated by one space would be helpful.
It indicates 1778.144 m³
